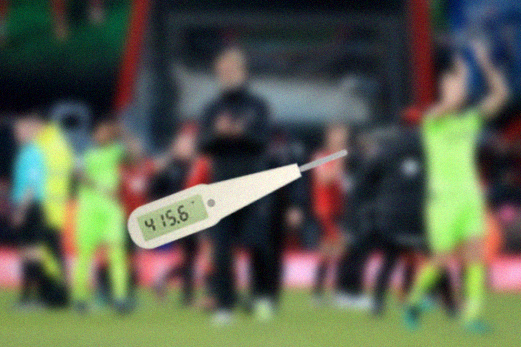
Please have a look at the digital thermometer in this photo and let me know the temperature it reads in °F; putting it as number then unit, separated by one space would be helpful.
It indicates 415.6 °F
